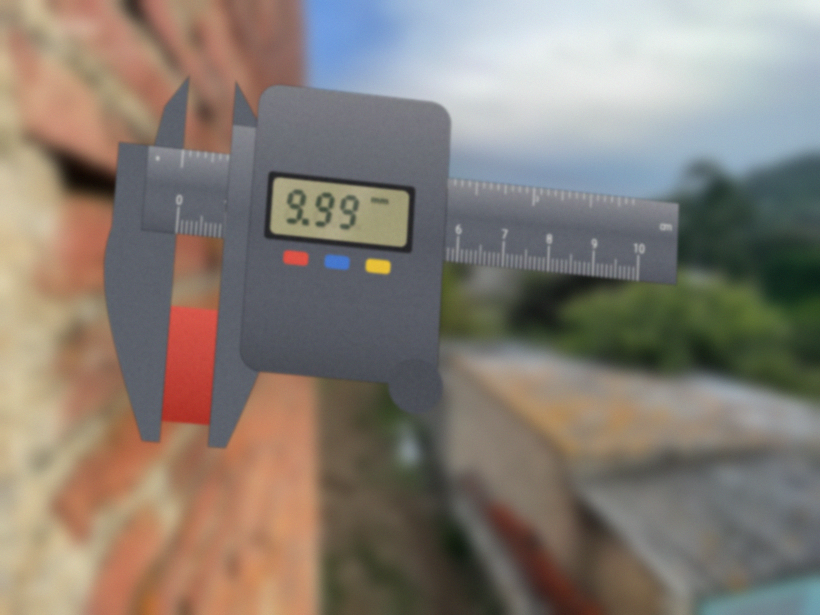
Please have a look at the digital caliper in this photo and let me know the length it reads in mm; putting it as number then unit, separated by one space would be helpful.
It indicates 9.99 mm
